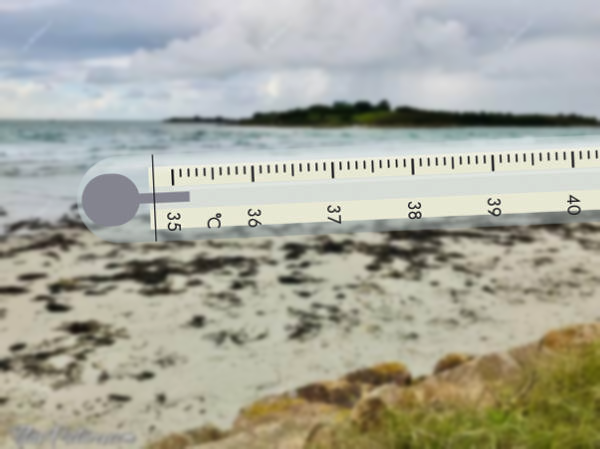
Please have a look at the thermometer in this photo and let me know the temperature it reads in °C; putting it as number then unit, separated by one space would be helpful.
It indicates 35.2 °C
